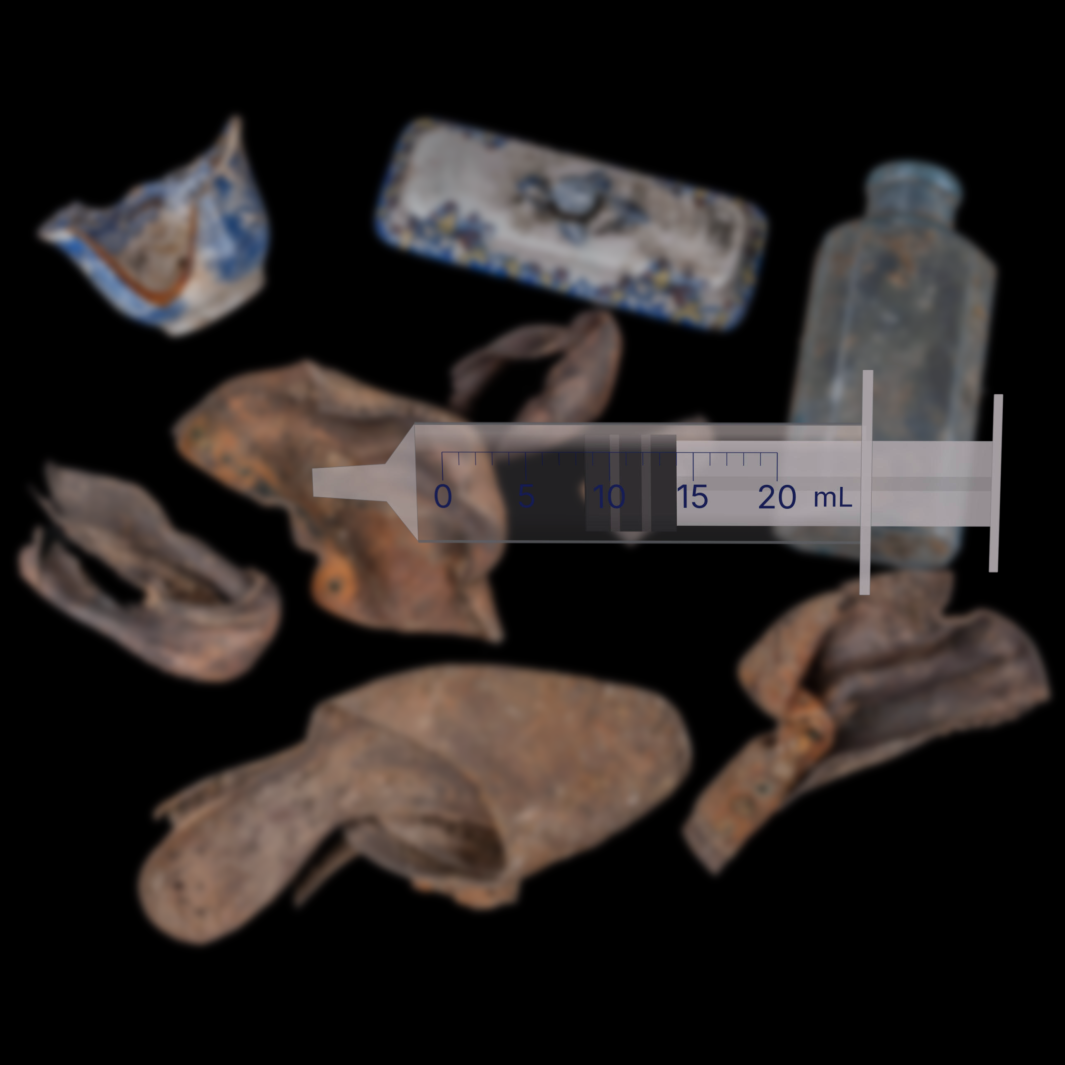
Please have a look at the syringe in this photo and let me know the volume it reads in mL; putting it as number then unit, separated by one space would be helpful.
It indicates 8.5 mL
